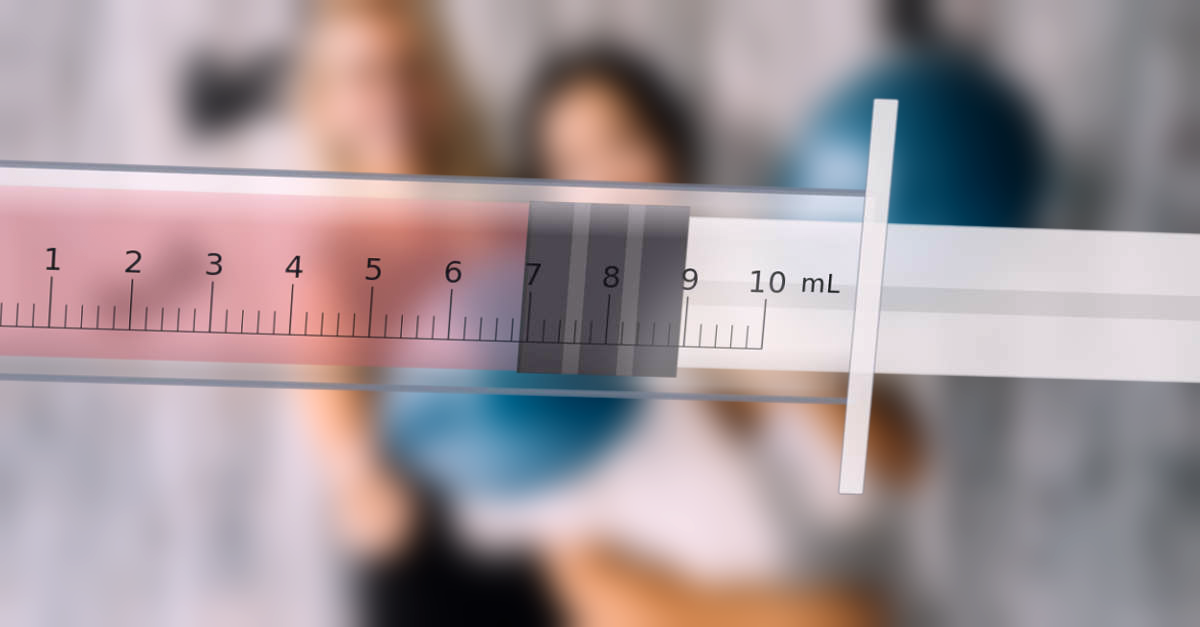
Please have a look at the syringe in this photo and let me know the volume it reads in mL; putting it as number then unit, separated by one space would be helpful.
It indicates 6.9 mL
